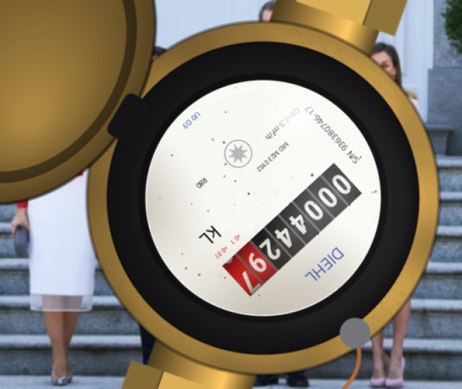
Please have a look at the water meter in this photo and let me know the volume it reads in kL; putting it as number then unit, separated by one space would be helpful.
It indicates 442.97 kL
